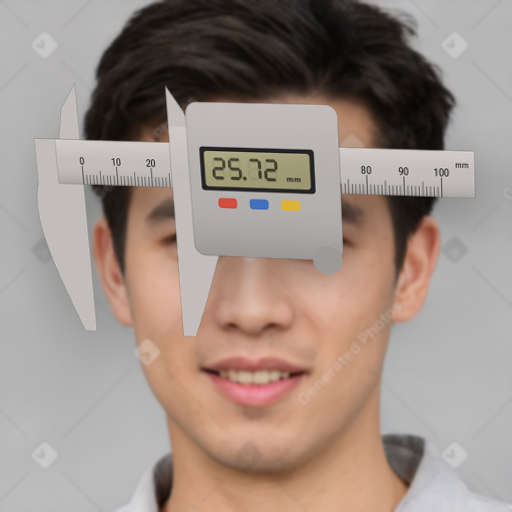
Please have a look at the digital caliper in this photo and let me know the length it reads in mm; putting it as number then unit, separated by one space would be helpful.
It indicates 25.72 mm
